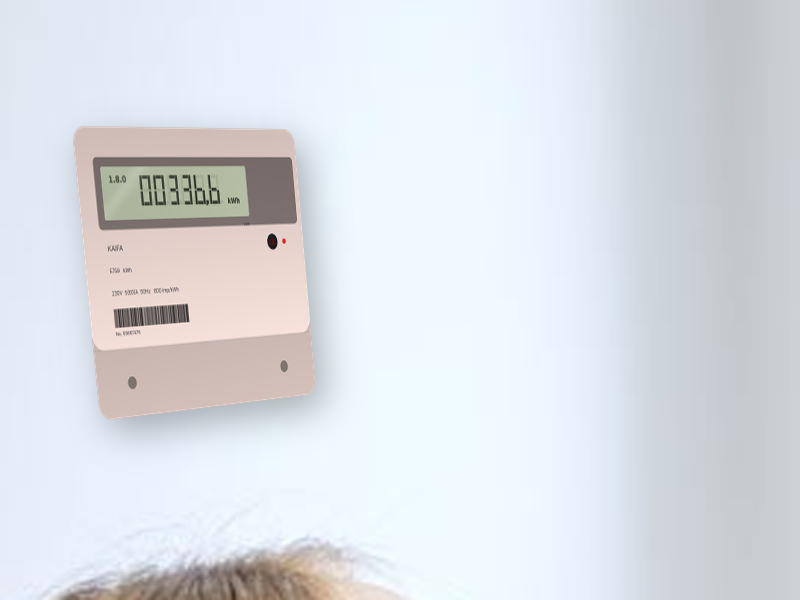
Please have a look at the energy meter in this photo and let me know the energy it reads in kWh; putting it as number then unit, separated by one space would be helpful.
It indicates 336.6 kWh
